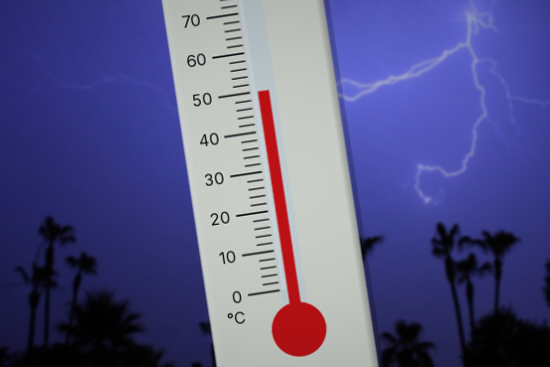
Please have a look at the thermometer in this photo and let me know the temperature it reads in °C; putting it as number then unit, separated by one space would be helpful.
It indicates 50 °C
